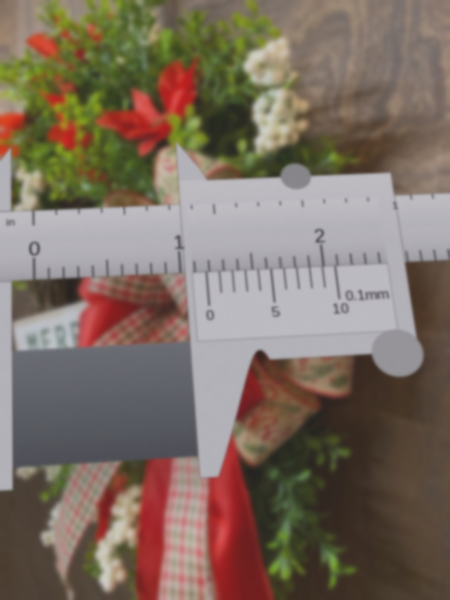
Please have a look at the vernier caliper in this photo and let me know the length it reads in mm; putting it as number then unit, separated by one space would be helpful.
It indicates 11.8 mm
